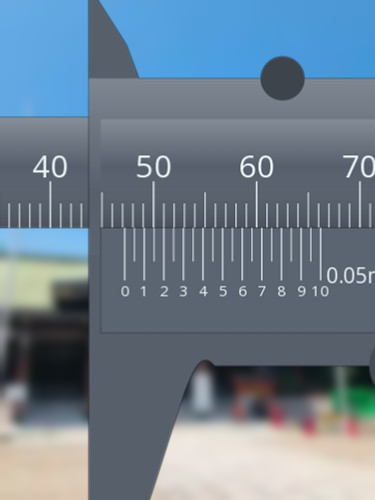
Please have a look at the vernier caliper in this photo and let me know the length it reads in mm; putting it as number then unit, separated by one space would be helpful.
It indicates 47.2 mm
